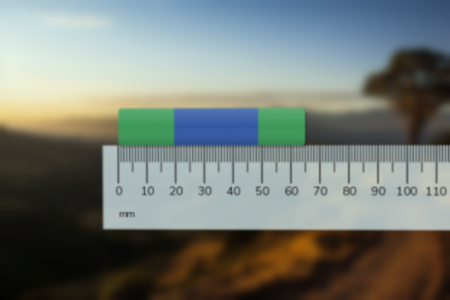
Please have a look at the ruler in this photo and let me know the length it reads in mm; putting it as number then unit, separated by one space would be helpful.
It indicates 65 mm
